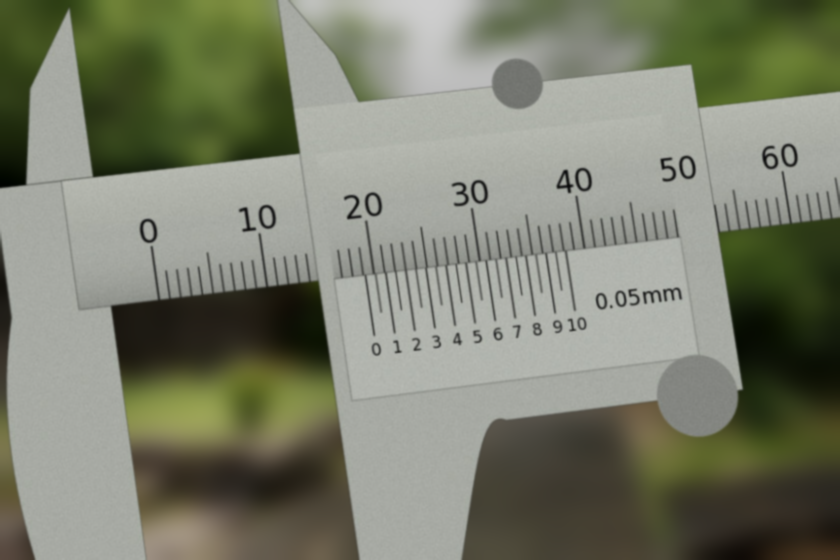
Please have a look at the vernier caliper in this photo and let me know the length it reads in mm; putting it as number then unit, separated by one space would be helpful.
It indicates 19.2 mm
